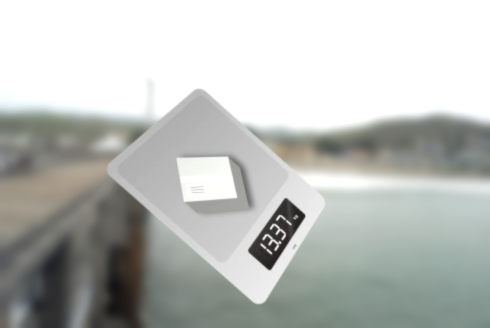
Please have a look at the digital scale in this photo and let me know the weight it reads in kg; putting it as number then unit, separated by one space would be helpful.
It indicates 13.37 kg
